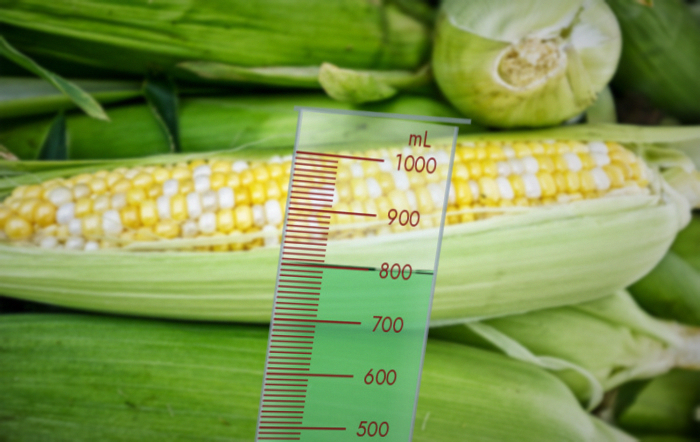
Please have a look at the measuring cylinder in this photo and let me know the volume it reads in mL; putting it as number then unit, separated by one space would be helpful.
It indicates 800 mL
